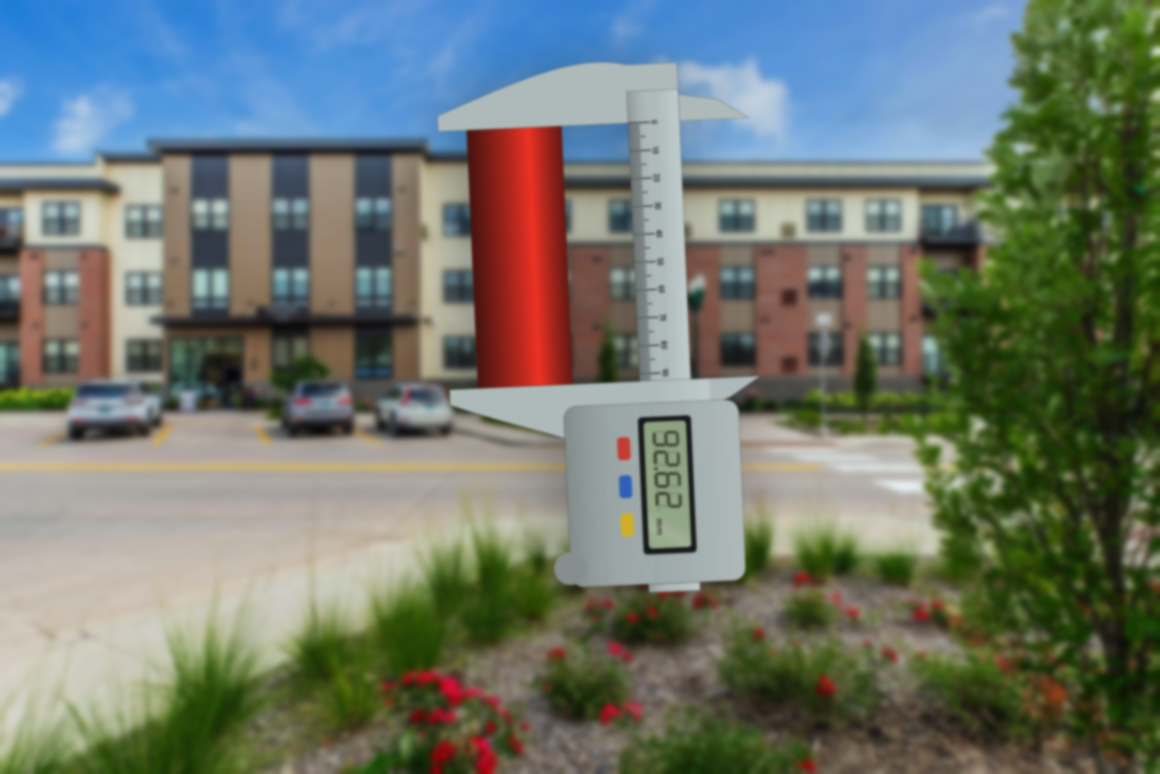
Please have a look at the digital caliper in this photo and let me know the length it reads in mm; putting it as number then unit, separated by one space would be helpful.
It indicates 92.62 mm
